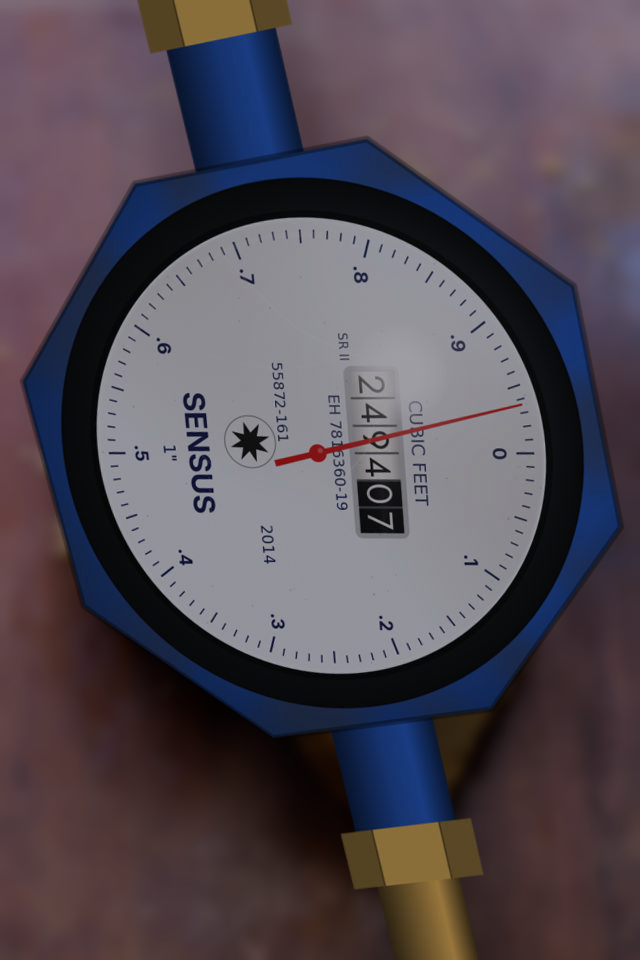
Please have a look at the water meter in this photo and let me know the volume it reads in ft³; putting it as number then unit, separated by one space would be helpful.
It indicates 249406.96 ft³
